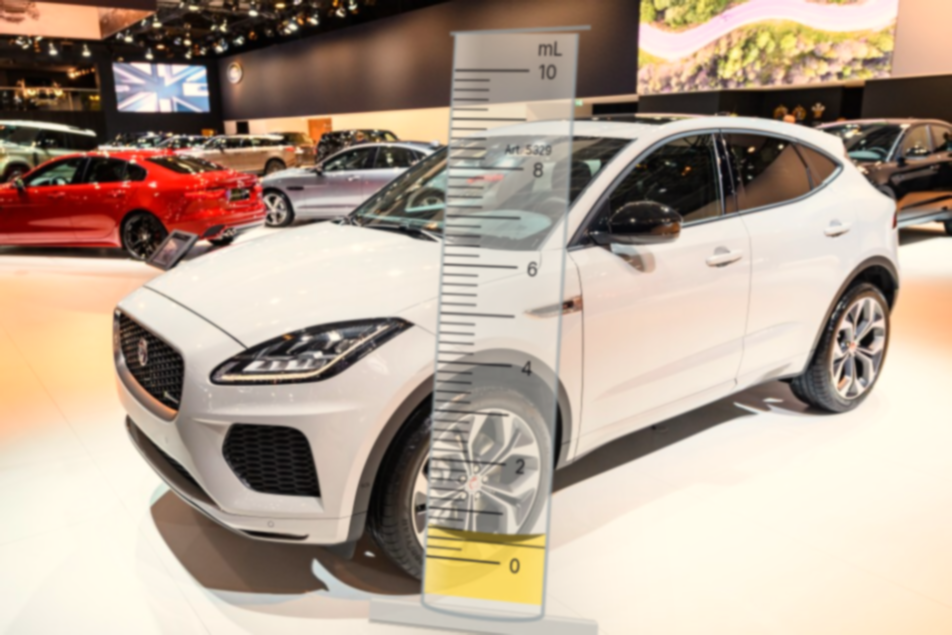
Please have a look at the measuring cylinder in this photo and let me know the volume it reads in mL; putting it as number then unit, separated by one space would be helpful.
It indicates 0.4 mL
